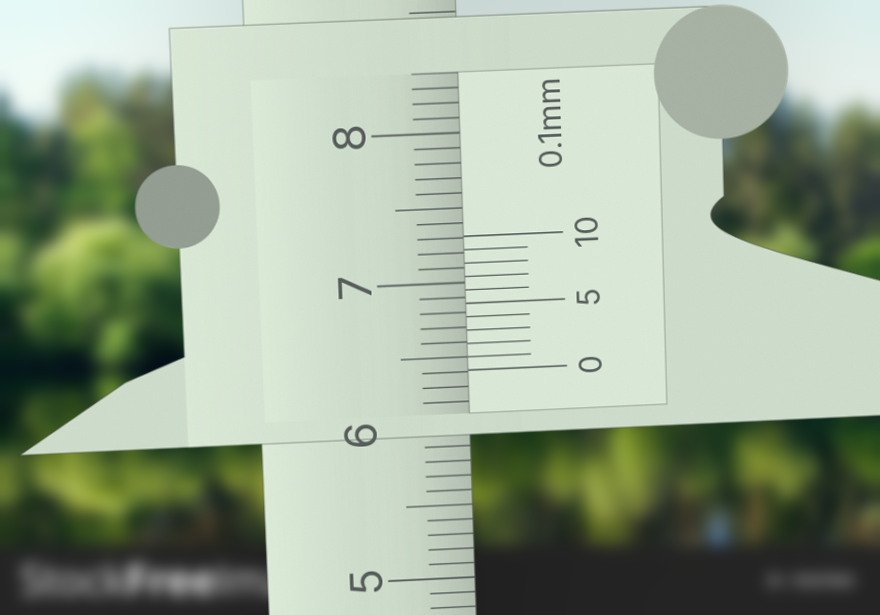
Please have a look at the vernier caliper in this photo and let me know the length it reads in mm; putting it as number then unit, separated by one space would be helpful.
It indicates 64.1 mm
